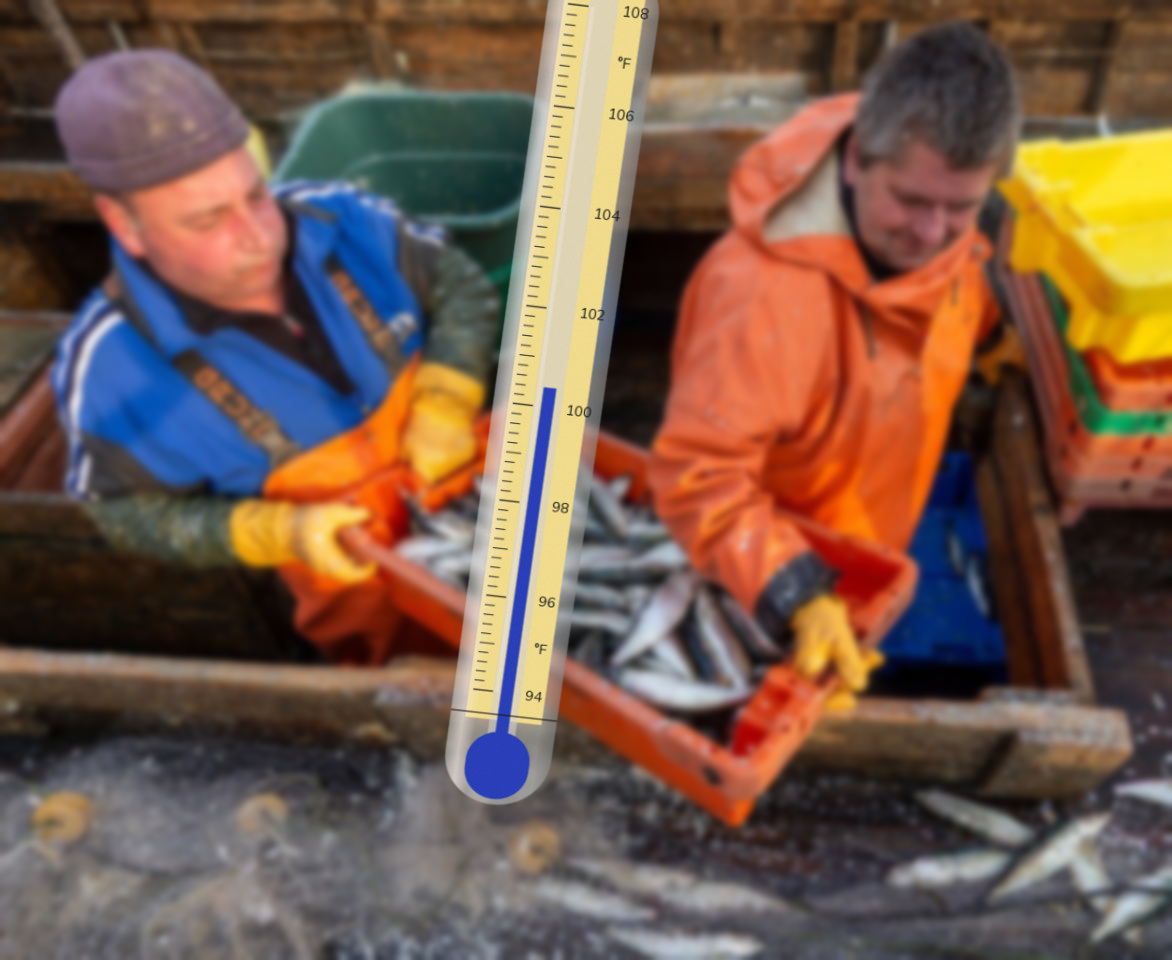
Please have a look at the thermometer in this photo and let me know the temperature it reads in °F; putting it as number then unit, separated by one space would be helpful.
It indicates 100.4 °F
